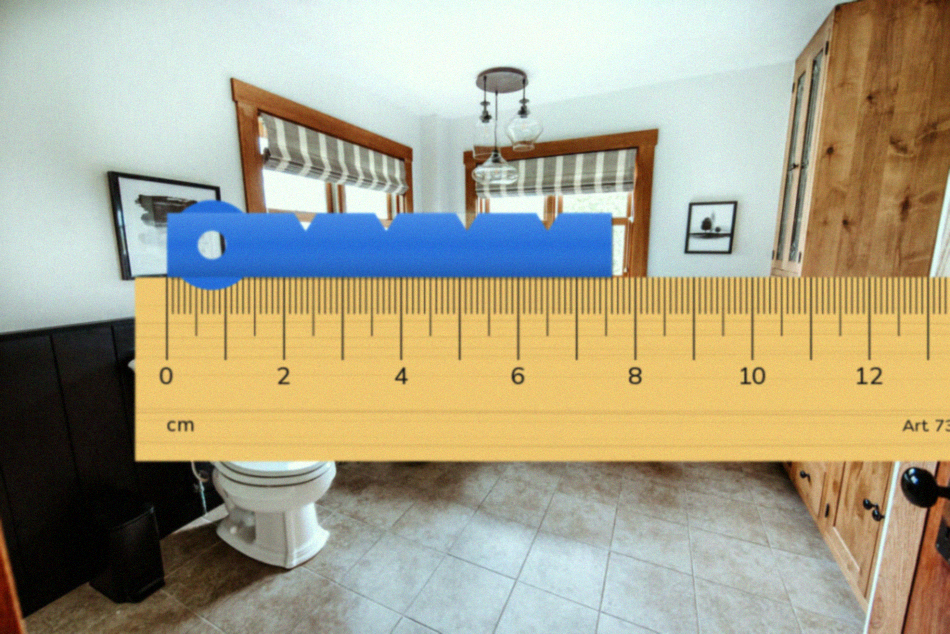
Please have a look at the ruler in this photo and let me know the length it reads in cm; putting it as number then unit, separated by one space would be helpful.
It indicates 7.6 cm
